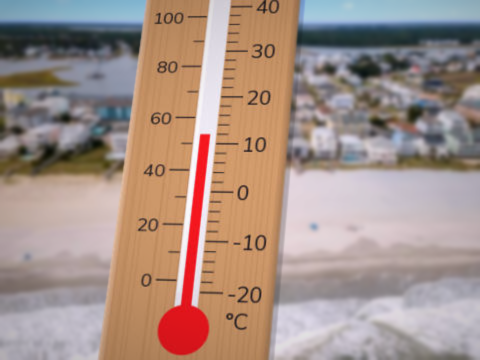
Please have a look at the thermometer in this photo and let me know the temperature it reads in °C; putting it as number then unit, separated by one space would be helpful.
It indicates 12 °C
